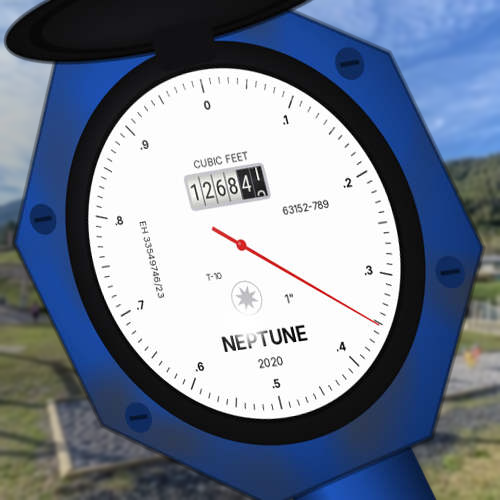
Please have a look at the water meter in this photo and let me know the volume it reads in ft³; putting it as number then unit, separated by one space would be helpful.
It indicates 126841.35 ft³
